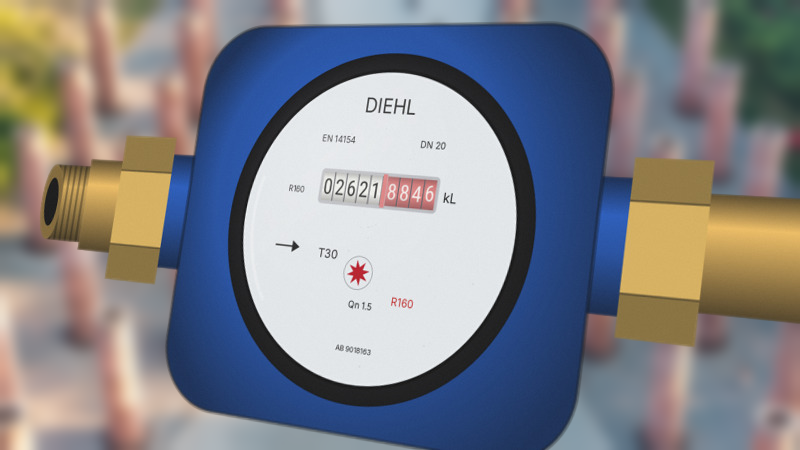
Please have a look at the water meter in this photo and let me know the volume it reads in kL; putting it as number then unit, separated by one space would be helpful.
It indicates 2621.8846 kL
